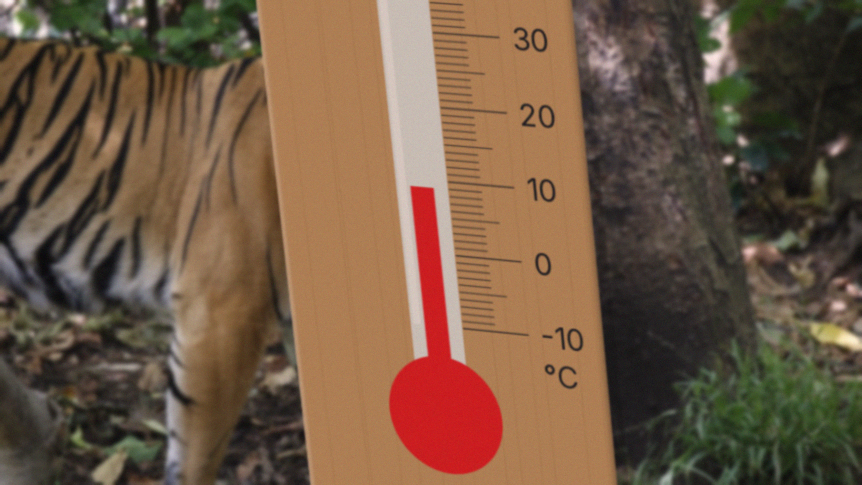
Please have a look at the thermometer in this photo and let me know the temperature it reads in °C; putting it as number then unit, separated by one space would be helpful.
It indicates 9 °C
